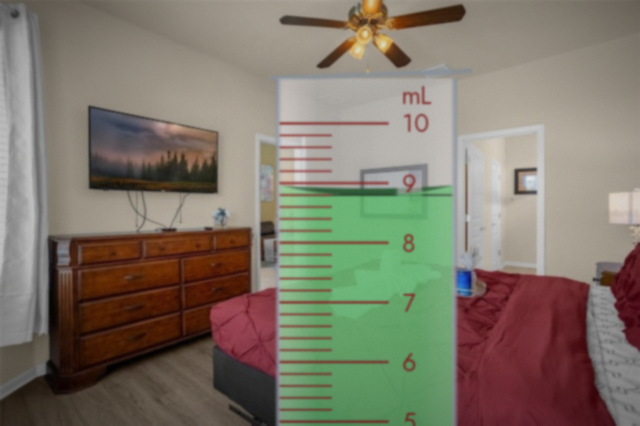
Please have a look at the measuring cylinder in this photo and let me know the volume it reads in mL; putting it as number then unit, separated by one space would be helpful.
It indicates 8.8 mL
